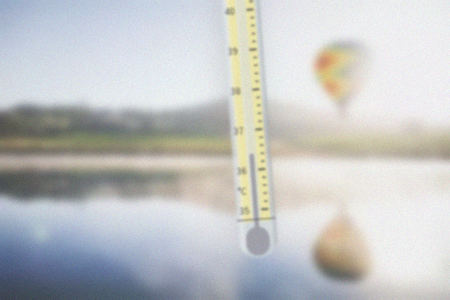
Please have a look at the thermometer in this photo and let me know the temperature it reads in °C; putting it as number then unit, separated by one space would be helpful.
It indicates 36.4 °C
